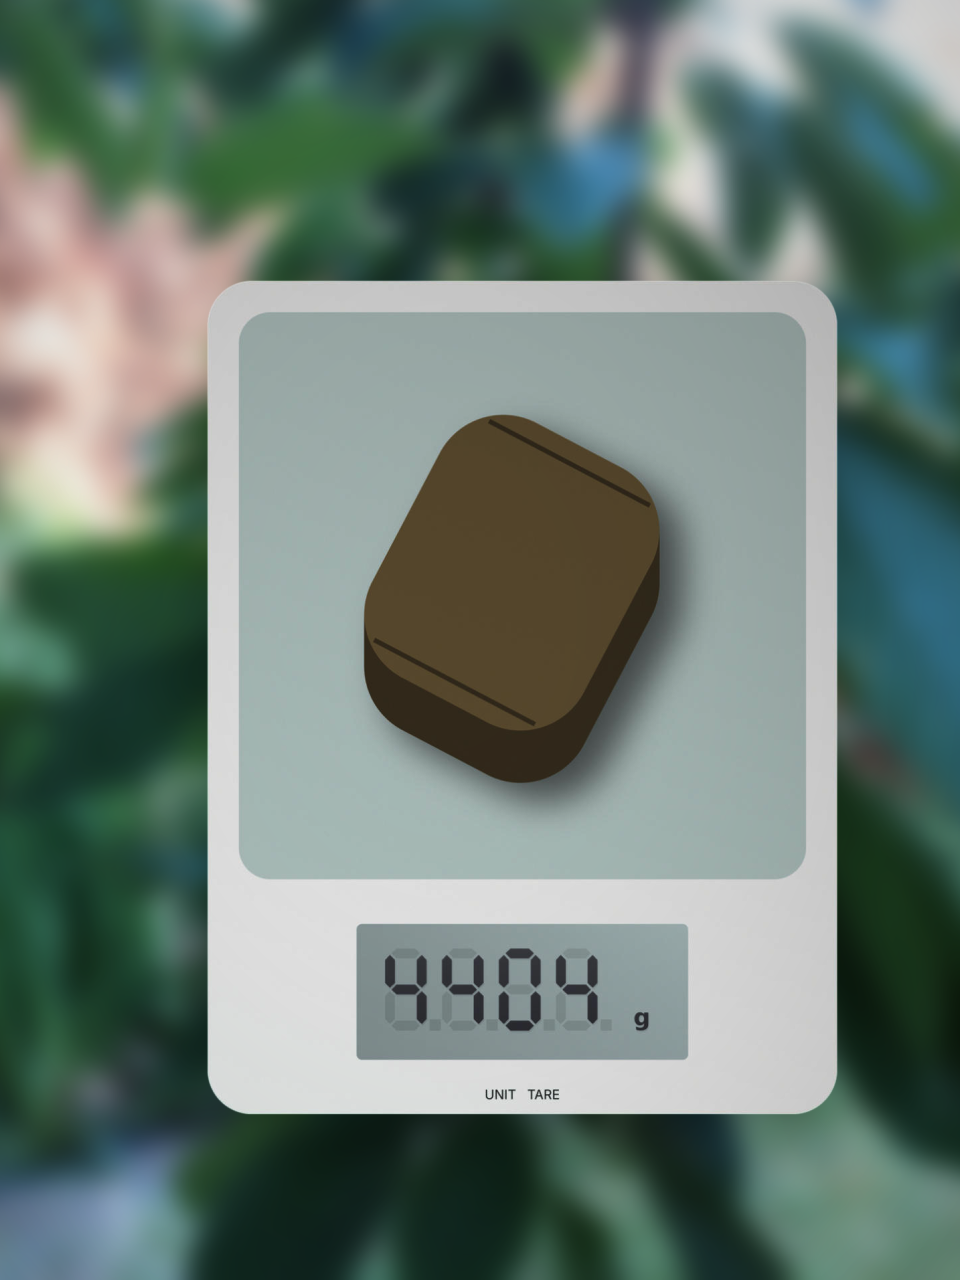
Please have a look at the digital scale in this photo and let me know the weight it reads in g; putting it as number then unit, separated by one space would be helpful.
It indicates 4404 g
